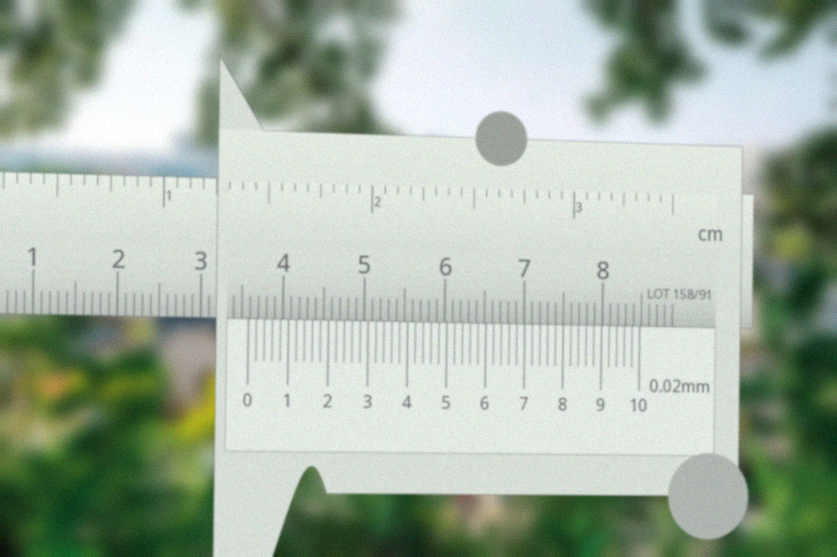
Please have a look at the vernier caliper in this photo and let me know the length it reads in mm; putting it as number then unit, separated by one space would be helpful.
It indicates 35.8 mm
